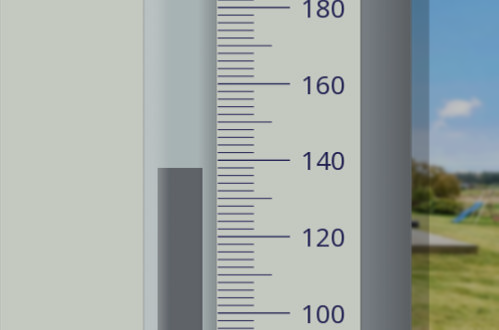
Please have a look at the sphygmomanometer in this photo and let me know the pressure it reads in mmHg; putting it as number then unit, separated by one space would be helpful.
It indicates 138 mmHg
